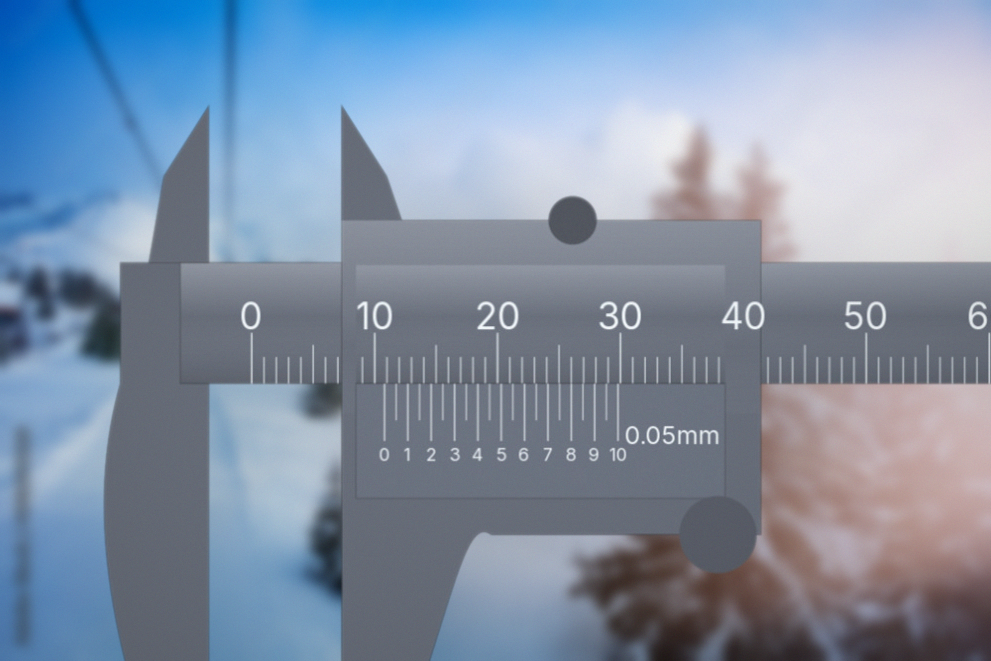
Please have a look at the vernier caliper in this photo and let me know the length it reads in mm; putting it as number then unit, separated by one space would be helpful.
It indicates 10.8 mm
